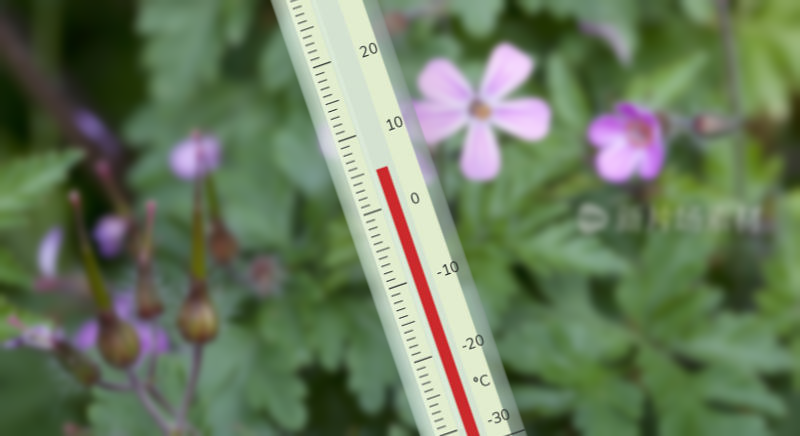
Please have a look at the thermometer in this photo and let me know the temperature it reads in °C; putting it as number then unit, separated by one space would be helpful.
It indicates 5 °C
